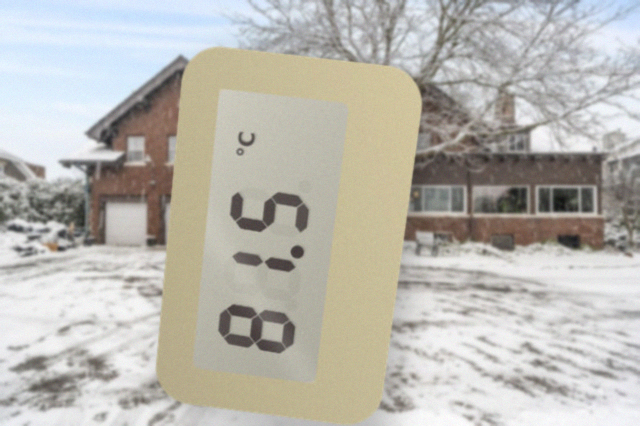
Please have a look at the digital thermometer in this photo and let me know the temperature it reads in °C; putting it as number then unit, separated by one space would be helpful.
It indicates 81.5 °C
